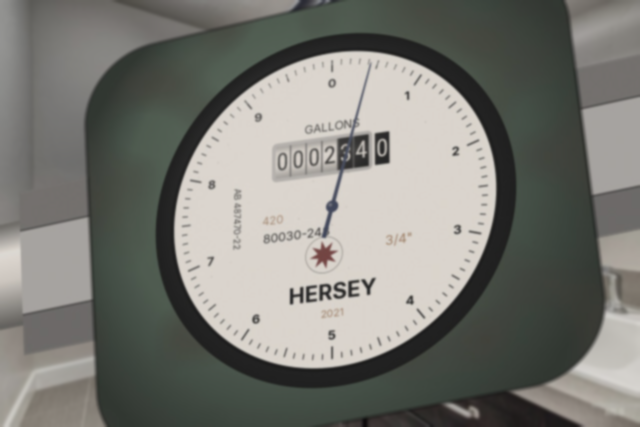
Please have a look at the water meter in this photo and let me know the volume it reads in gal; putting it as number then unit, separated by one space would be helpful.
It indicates 2340.4 gal
